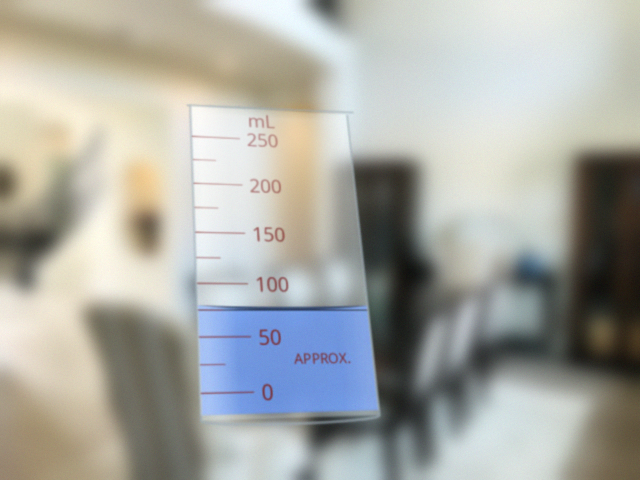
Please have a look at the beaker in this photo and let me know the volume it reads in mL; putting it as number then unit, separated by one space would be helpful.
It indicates 75 mL
